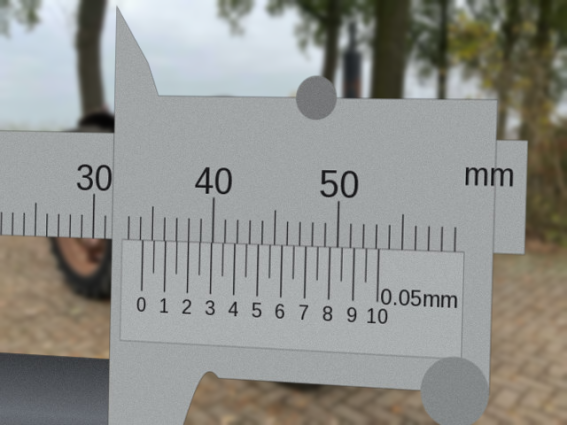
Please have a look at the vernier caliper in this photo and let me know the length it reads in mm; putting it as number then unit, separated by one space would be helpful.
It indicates 34.2 mm
